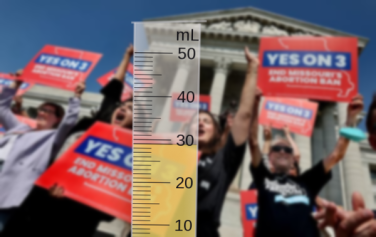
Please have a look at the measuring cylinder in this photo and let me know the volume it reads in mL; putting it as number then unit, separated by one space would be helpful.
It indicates 29 mL
